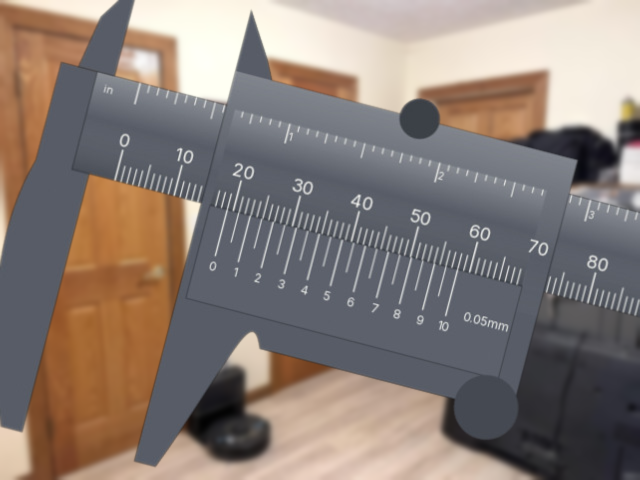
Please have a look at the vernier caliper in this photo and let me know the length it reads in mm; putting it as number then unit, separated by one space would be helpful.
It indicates 19.0 mm
